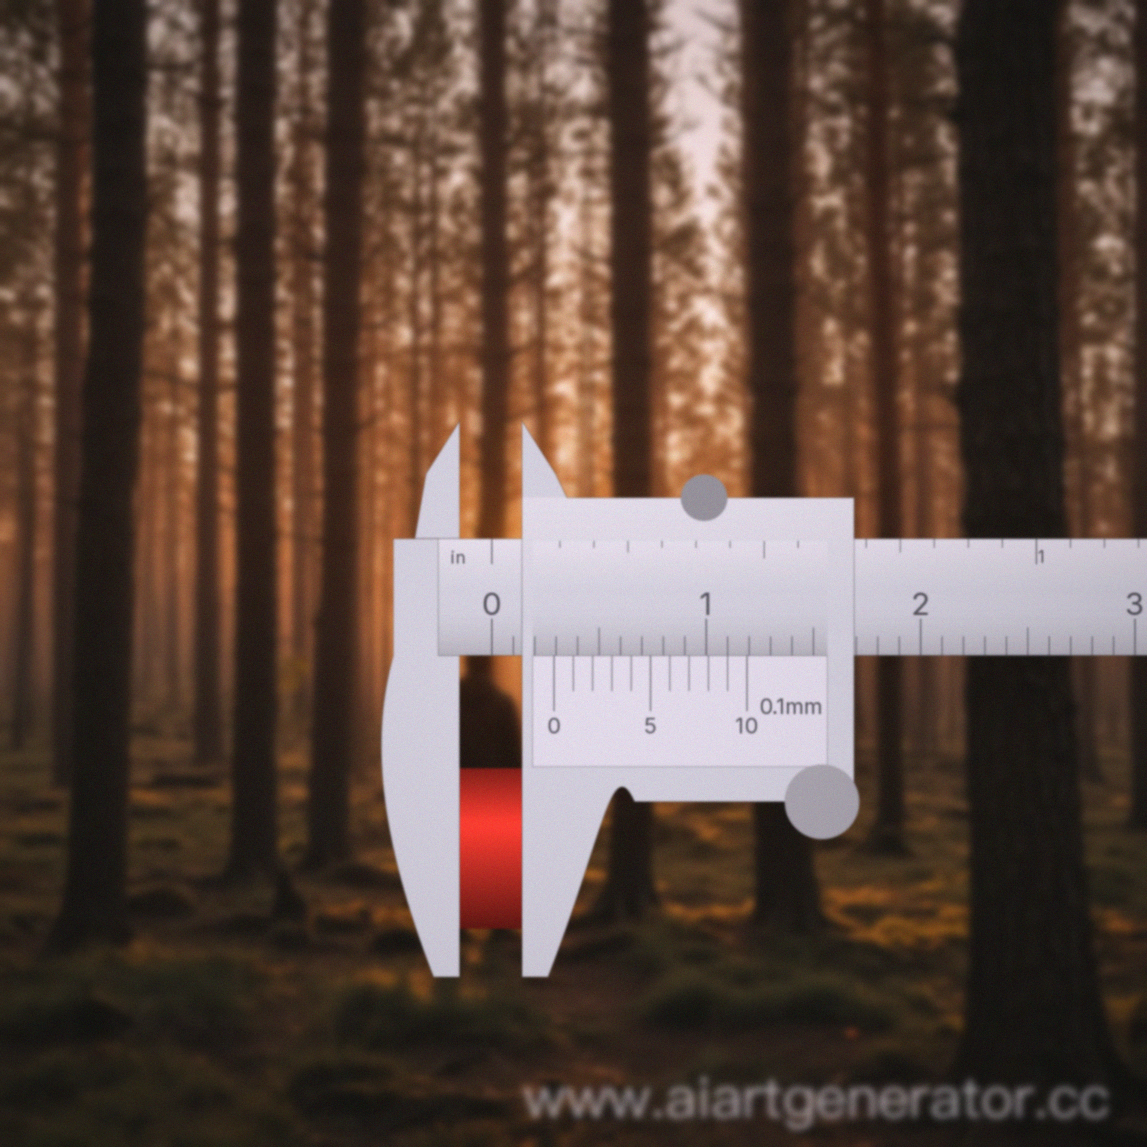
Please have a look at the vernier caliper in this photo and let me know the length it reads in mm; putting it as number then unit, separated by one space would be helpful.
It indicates 2.9 mm
